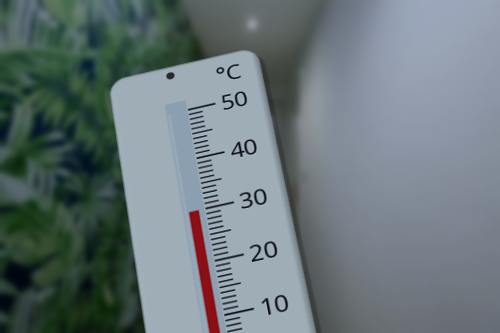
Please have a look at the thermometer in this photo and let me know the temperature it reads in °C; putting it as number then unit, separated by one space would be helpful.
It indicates 30 °C
